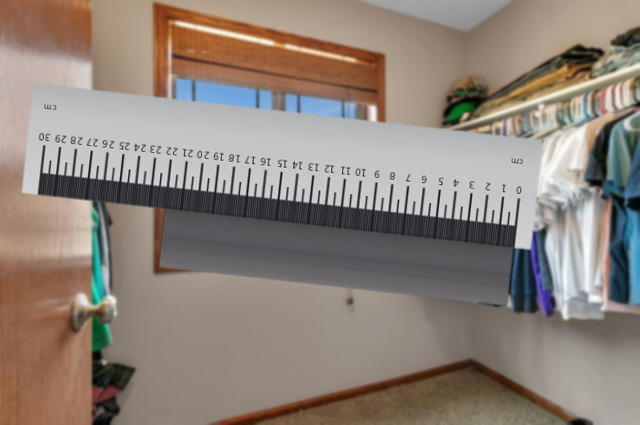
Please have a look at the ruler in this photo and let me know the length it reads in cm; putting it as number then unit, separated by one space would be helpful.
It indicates 22 cm
